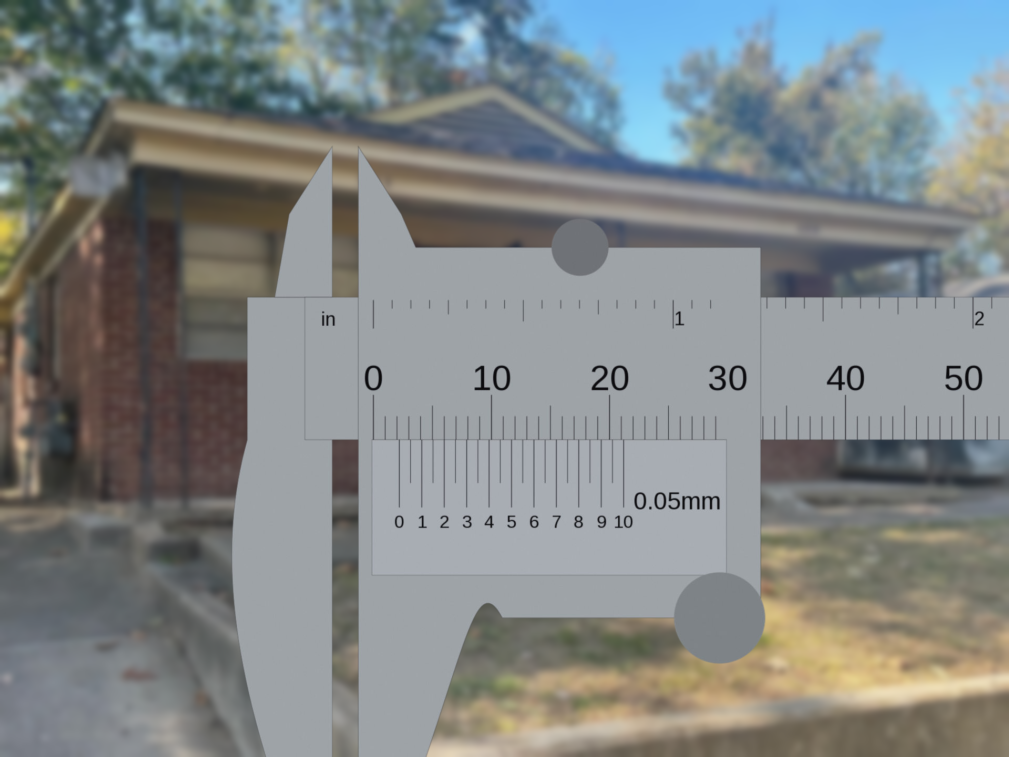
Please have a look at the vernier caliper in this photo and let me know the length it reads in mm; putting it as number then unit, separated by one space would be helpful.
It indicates 2.2 mm
